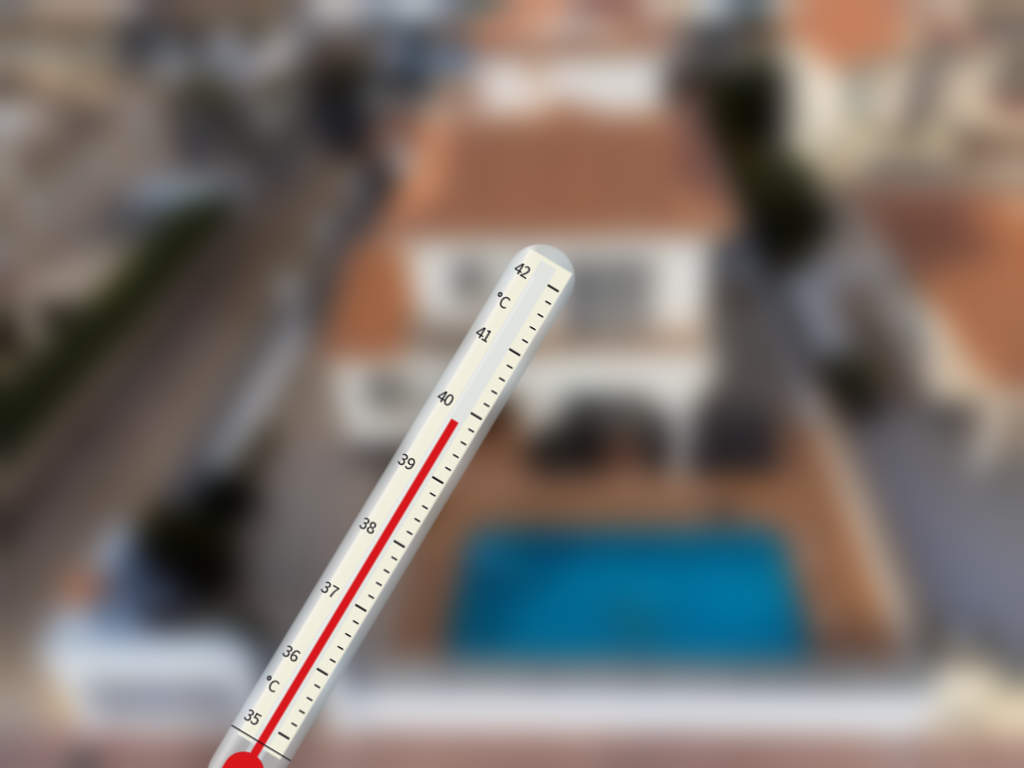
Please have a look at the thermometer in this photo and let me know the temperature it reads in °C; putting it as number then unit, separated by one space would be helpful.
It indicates 39.8 °C
